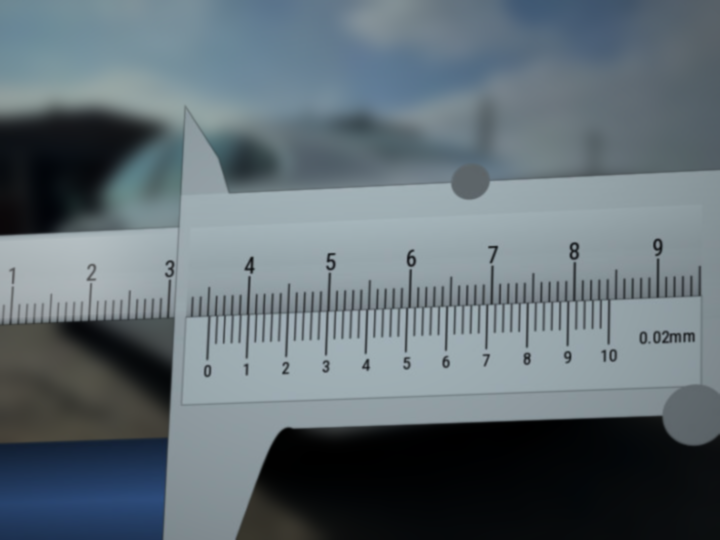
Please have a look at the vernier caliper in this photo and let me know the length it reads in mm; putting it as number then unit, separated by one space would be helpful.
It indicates 35.2 mm
